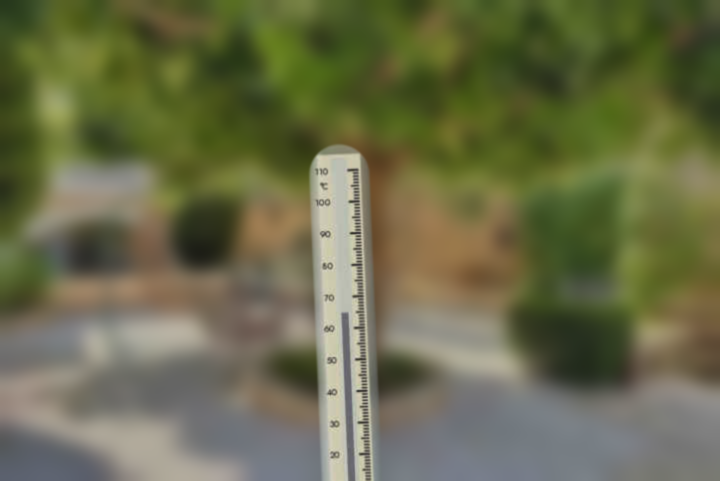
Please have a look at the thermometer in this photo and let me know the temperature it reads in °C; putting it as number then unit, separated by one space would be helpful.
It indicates 65 °C
